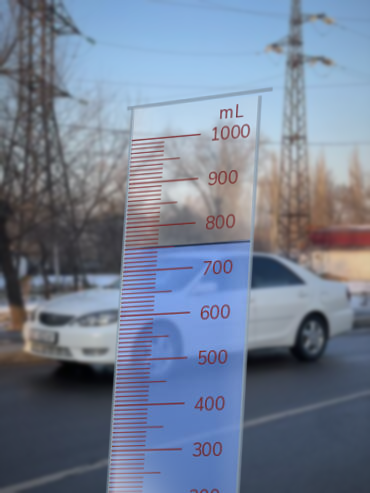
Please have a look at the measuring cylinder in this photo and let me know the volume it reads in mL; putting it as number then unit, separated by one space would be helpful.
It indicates 750 mL
